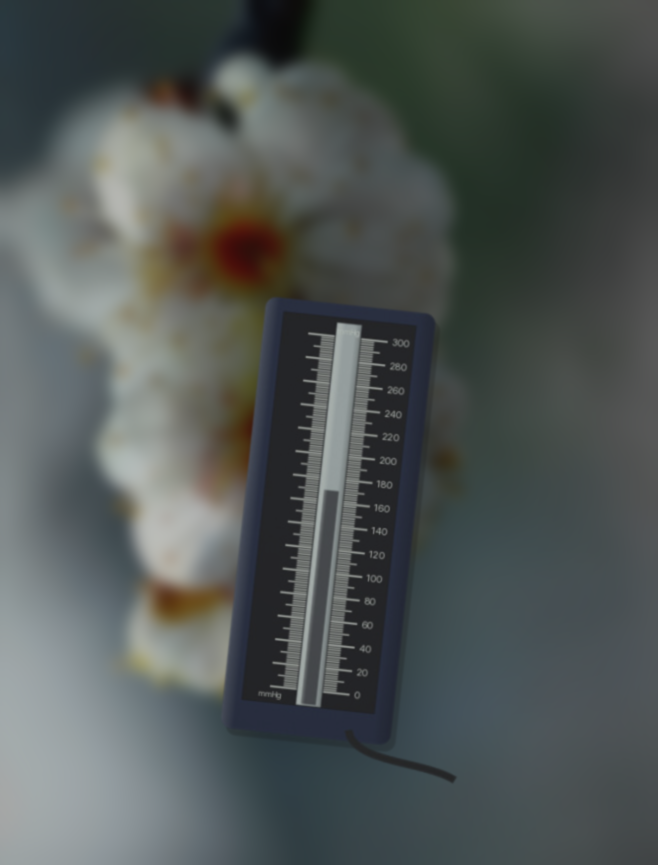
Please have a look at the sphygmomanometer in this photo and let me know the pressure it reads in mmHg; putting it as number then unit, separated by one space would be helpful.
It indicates 170 mmHg
